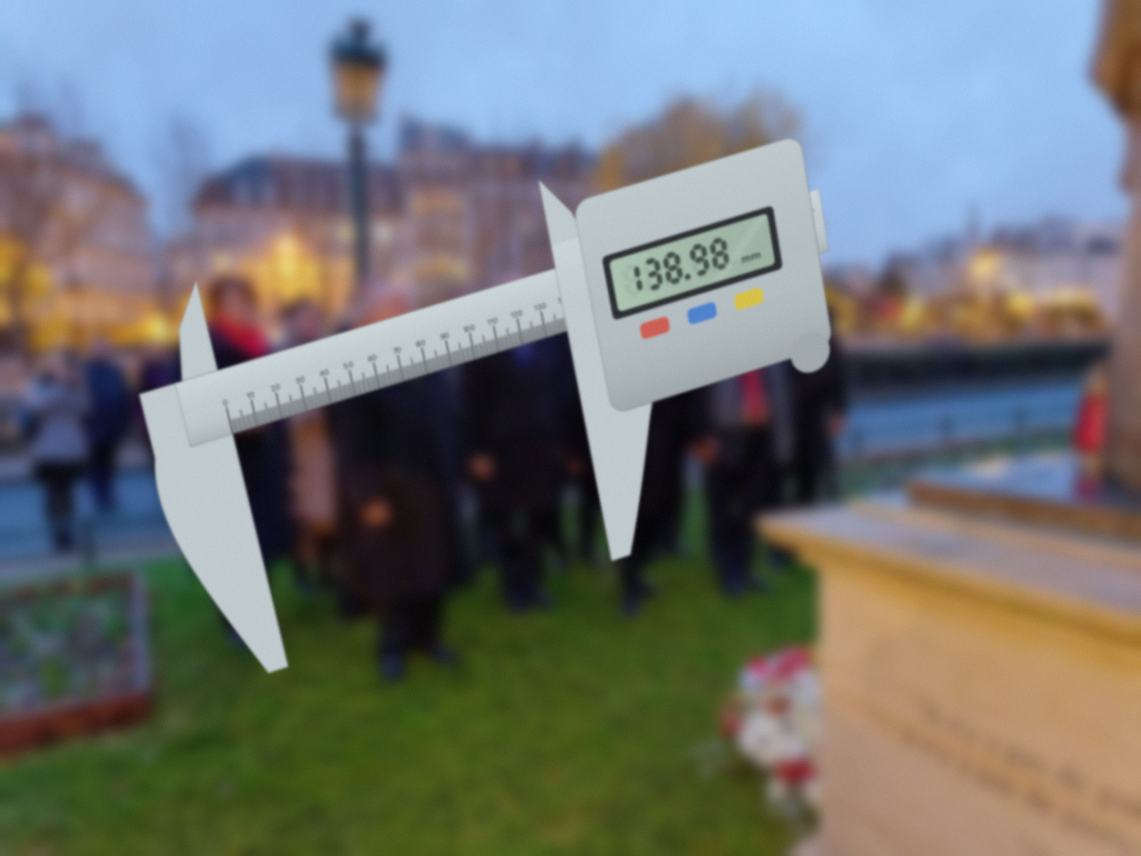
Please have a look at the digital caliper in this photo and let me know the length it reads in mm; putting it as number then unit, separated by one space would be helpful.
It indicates 138.98 mm
